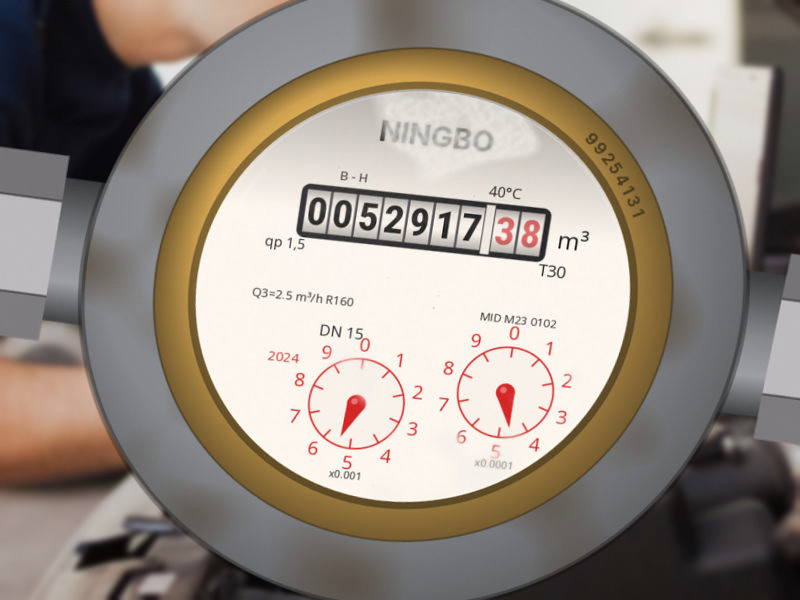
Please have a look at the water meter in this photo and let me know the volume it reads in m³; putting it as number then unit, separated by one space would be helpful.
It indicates 52917.3854 m³
